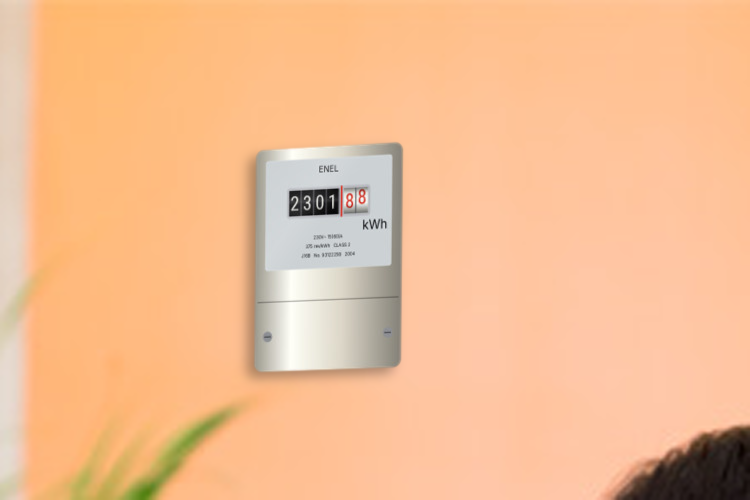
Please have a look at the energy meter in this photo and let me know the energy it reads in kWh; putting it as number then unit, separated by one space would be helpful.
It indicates 2301.88 kWh
